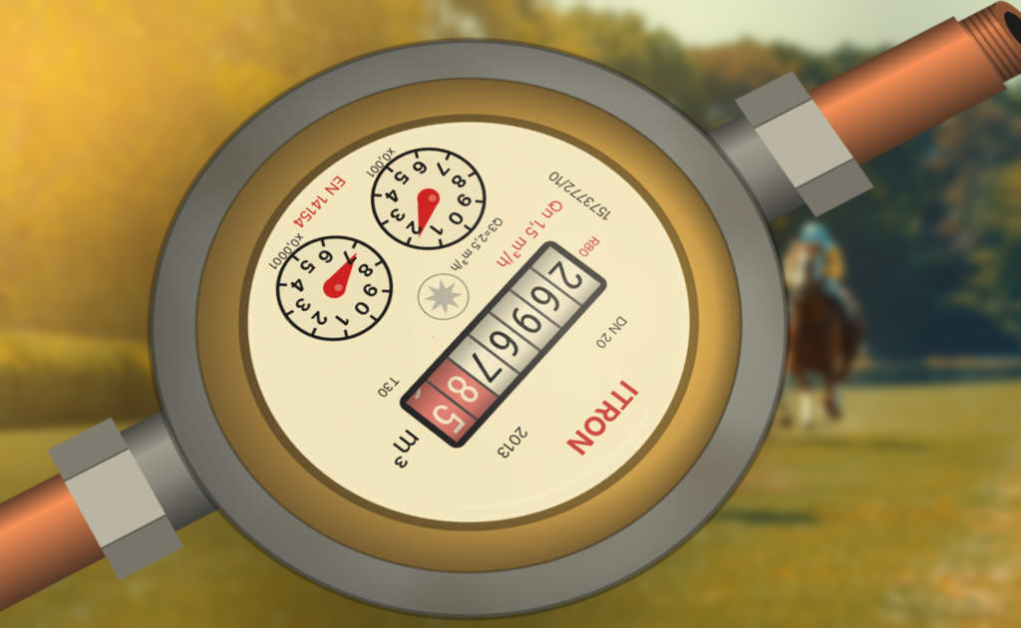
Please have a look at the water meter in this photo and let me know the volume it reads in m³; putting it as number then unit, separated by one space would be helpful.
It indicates 26967.8517 m³
